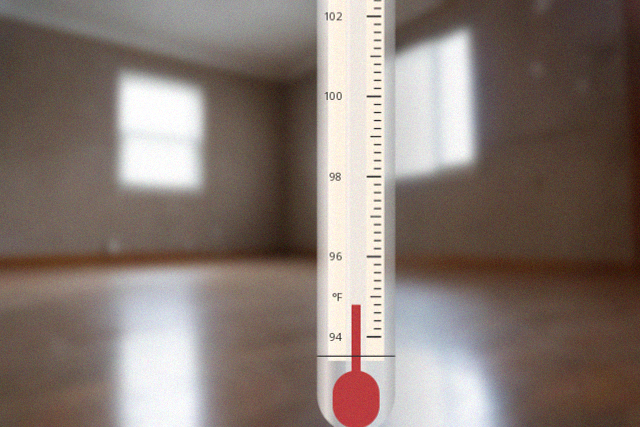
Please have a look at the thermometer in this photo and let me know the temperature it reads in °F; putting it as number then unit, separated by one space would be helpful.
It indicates 94.8 °F
